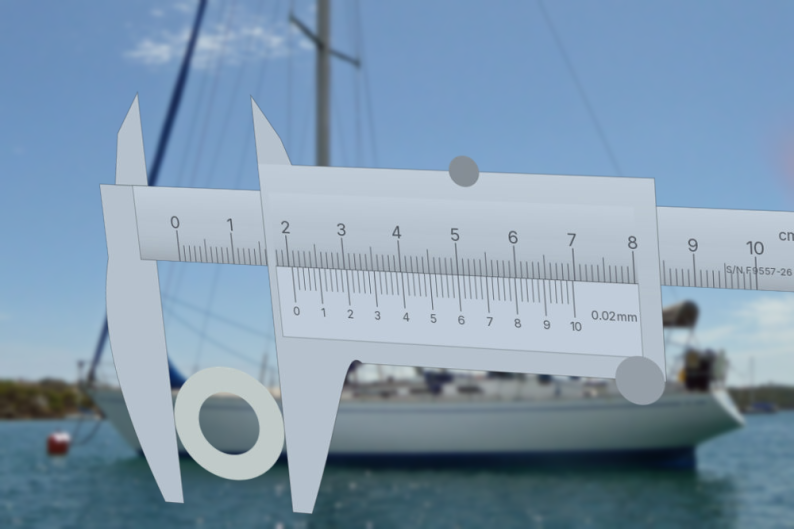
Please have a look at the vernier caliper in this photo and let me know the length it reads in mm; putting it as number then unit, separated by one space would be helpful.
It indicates 20.6 mm
